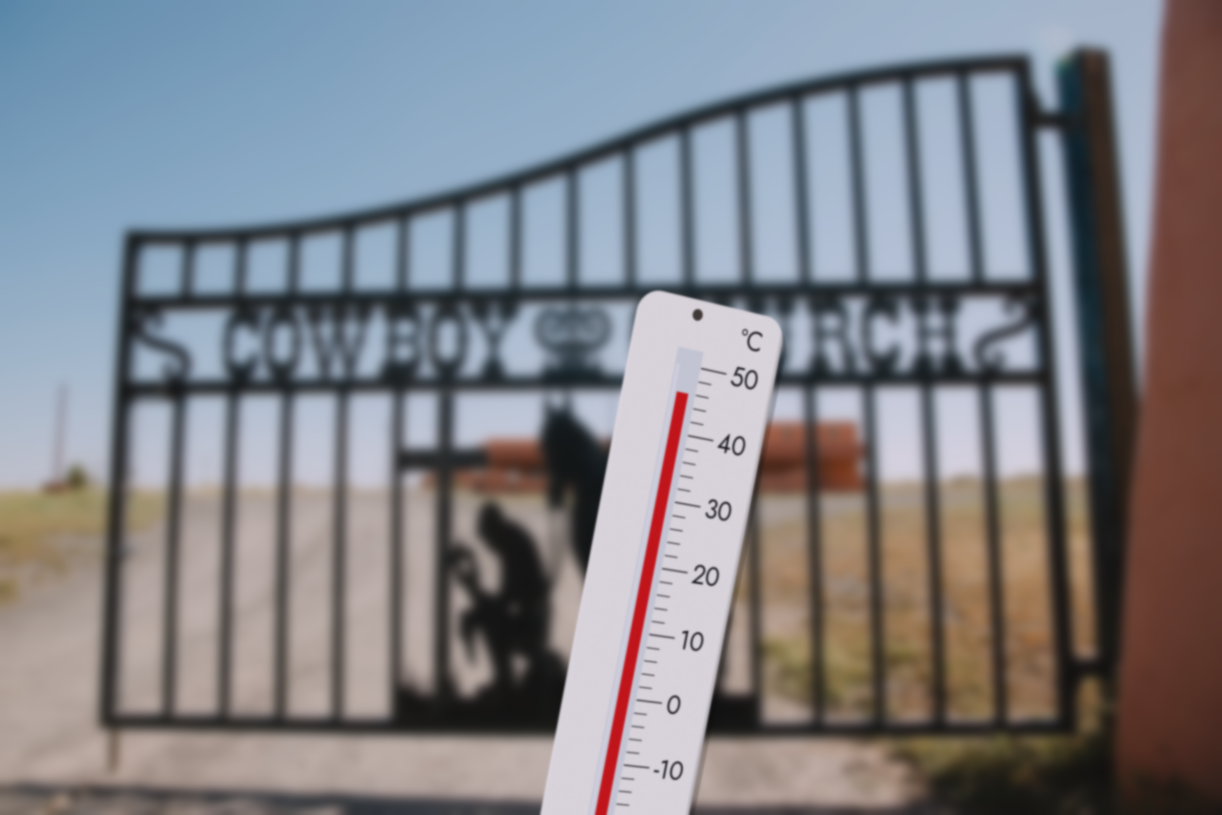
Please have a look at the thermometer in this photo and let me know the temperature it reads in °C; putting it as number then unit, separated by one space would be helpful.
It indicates 46 °C
